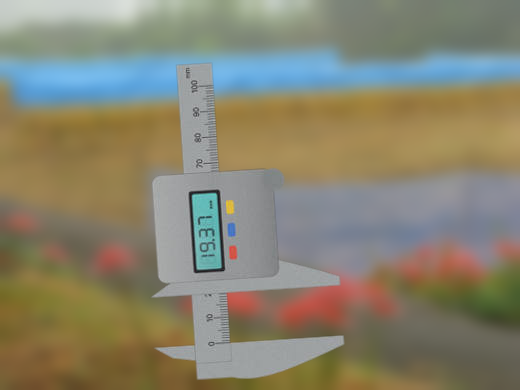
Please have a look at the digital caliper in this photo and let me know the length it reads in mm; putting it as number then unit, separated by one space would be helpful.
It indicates 19.37 mm
